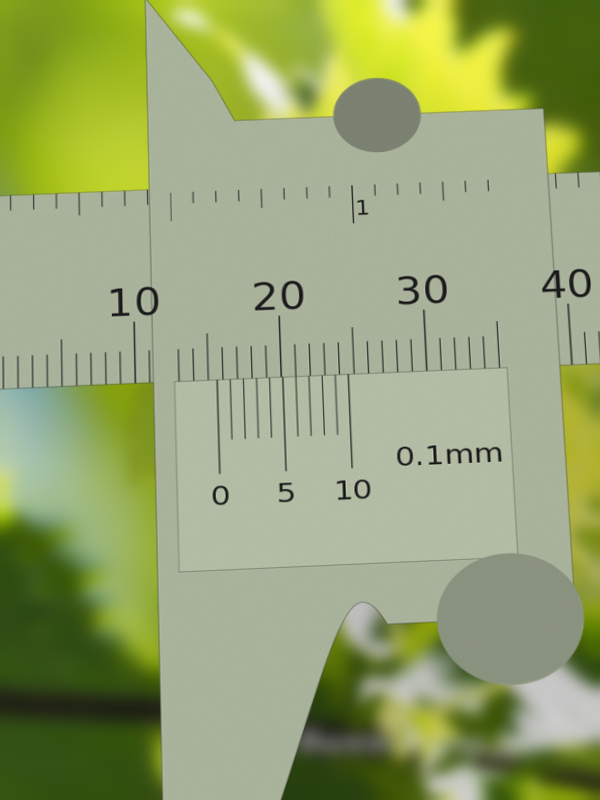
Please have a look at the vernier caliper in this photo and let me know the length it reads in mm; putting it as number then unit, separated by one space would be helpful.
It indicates 15.6 mm
